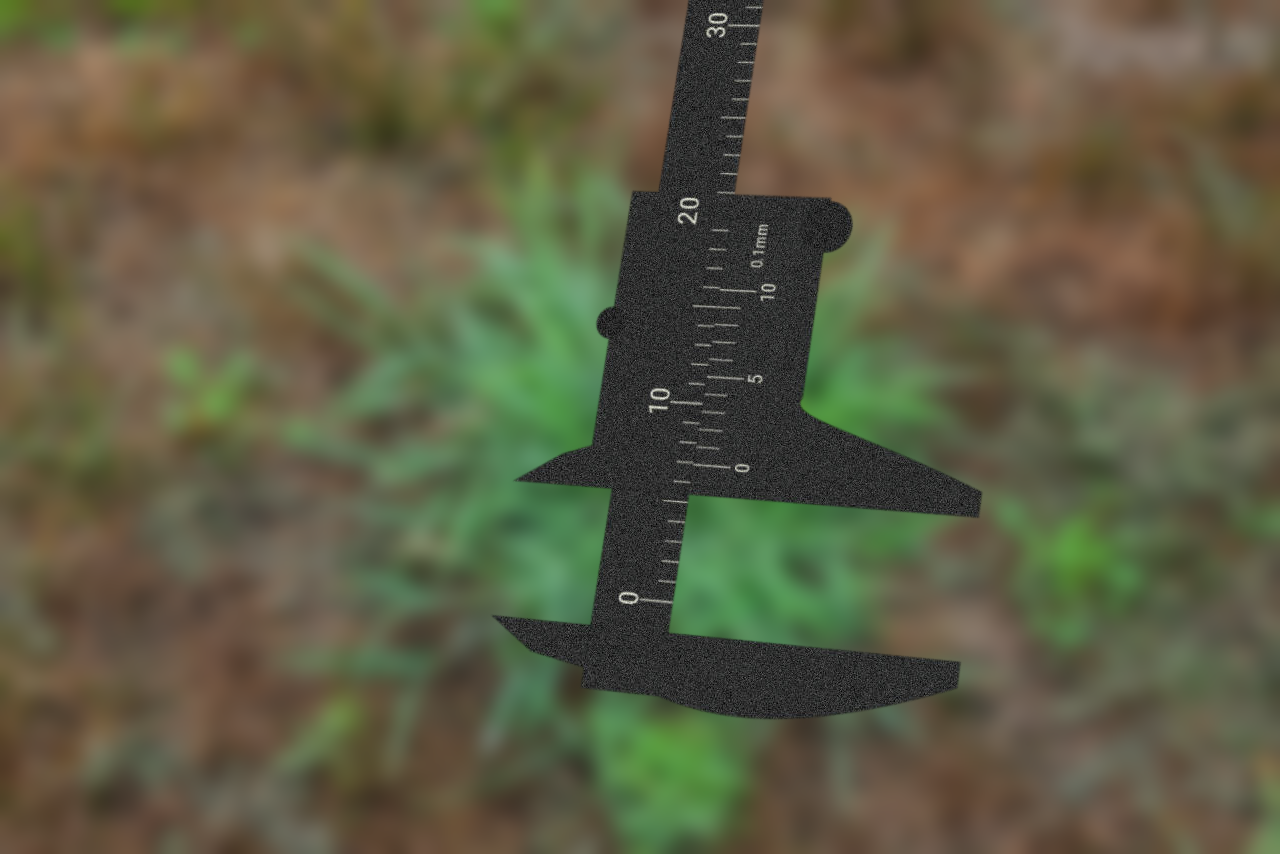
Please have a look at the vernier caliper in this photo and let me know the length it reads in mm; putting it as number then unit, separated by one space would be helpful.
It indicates 6.9 mm
